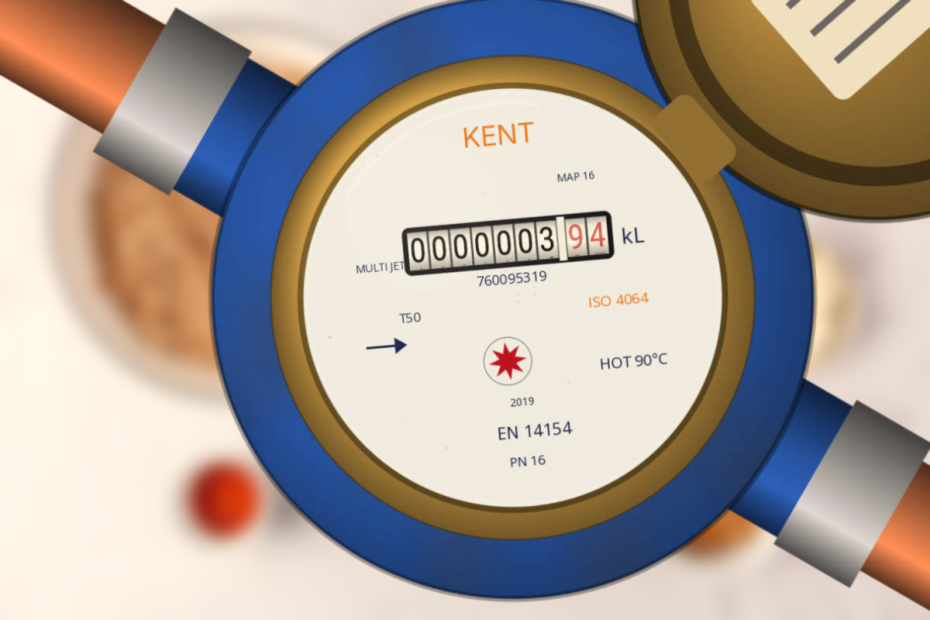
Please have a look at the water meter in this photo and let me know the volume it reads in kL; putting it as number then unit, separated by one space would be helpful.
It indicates 3.94 kL
